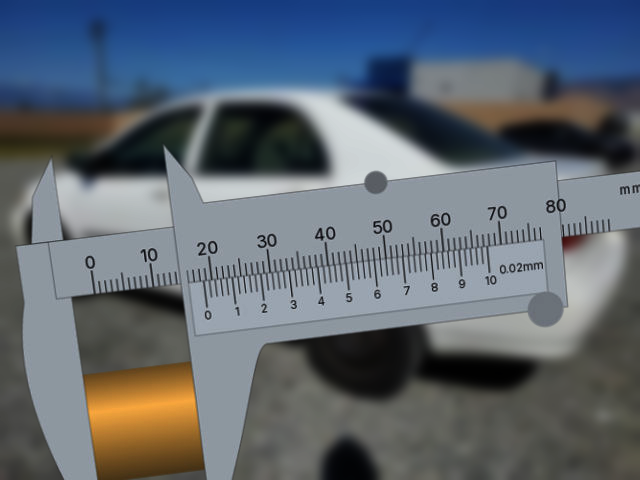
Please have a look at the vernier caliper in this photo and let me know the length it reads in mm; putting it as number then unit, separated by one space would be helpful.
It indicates 18.6 mm
